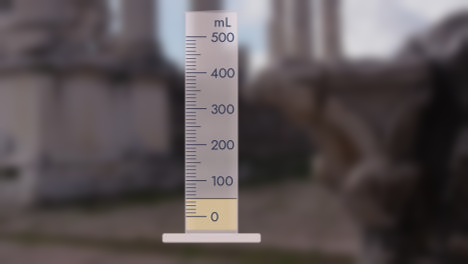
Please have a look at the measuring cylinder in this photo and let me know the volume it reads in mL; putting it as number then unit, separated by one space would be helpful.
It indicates 50 mL
